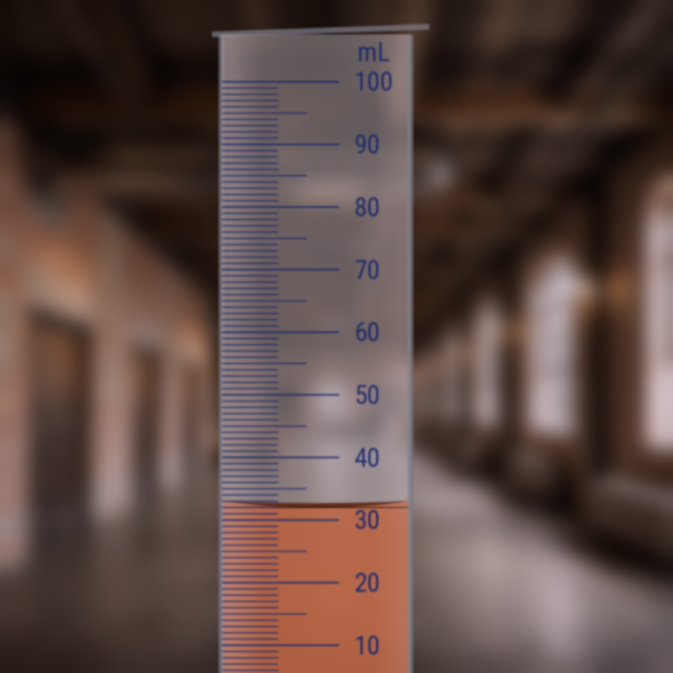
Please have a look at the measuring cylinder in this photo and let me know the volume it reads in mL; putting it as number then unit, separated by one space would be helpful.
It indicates 32 mL
